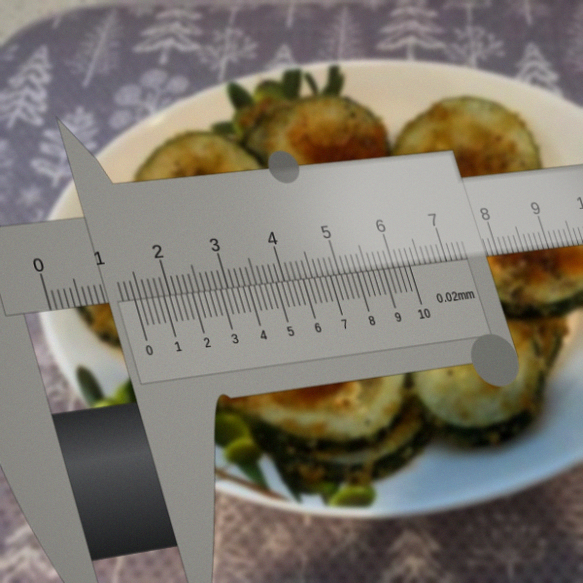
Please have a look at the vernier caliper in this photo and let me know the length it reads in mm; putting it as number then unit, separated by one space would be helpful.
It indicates 14.0 mm
